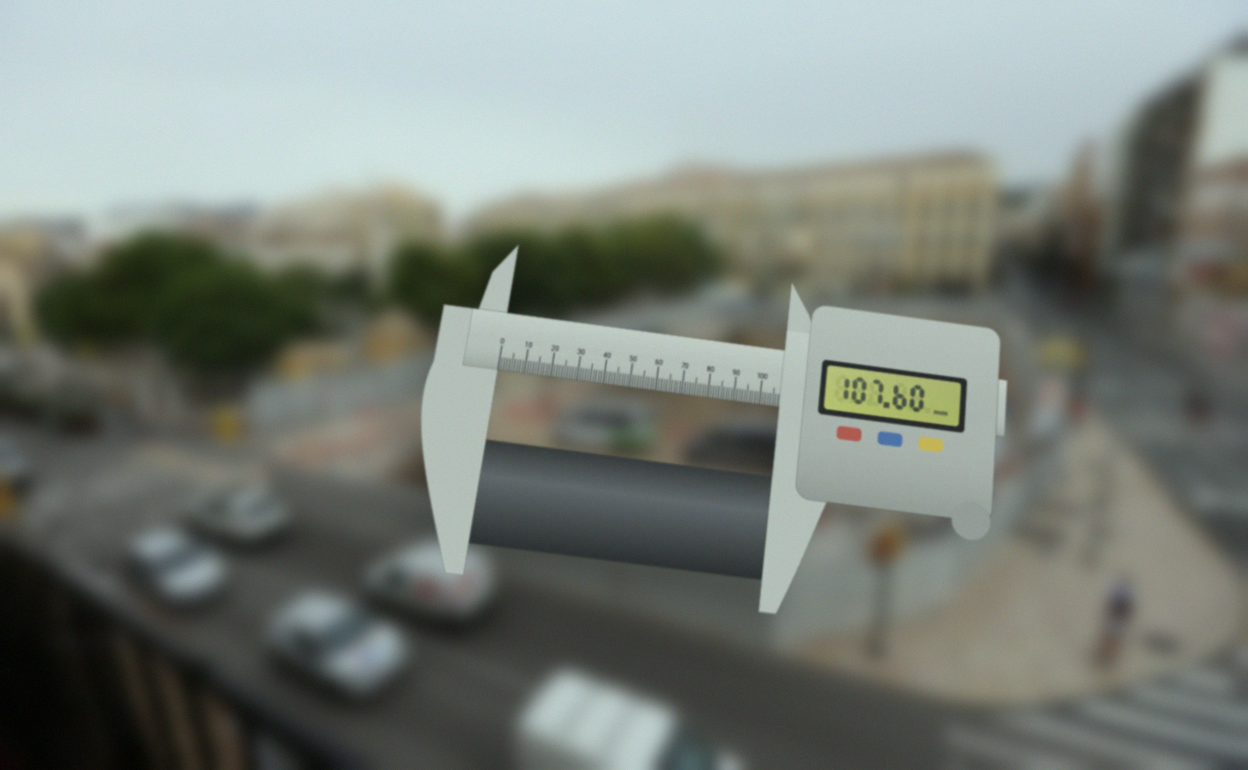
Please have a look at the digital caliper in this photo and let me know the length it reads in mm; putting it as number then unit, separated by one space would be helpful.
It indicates 107.60 mm
